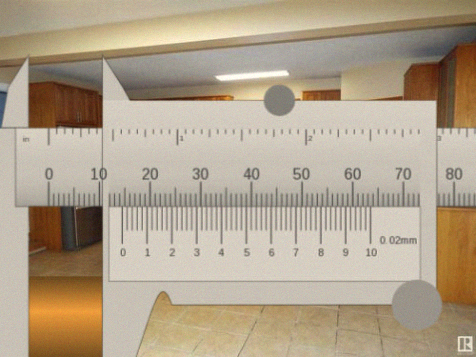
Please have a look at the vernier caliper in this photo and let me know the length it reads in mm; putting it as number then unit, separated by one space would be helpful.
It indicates 14.5 mm
